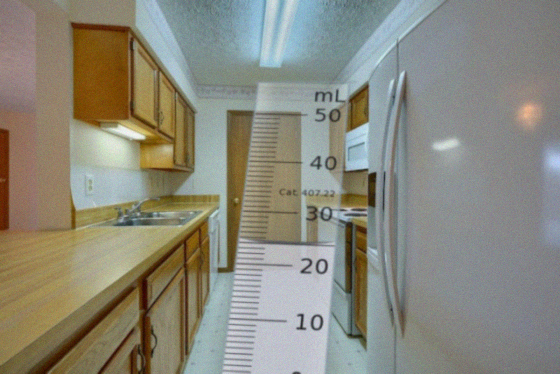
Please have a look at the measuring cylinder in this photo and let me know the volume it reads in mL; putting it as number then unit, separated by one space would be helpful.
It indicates 24 mL
